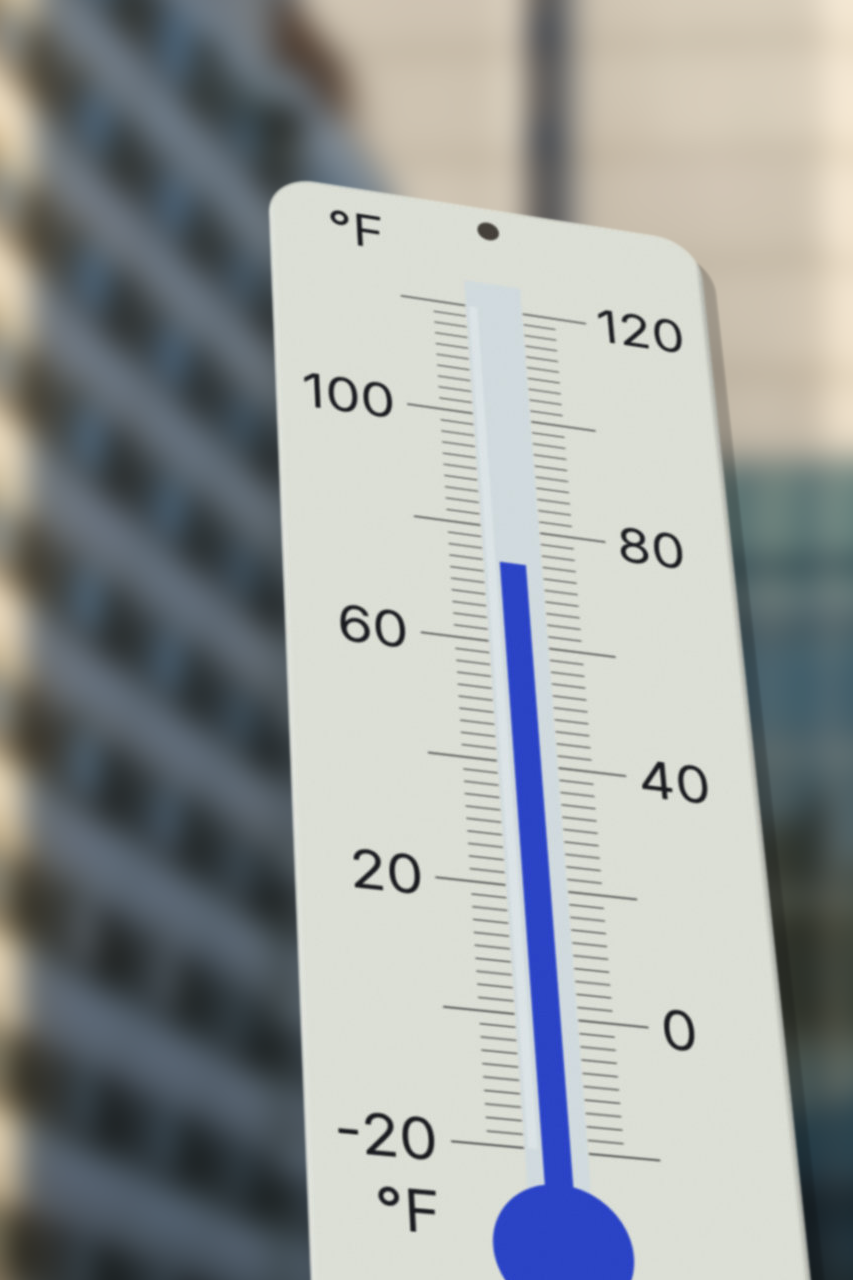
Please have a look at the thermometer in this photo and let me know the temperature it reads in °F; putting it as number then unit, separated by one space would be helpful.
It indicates 74 °F
